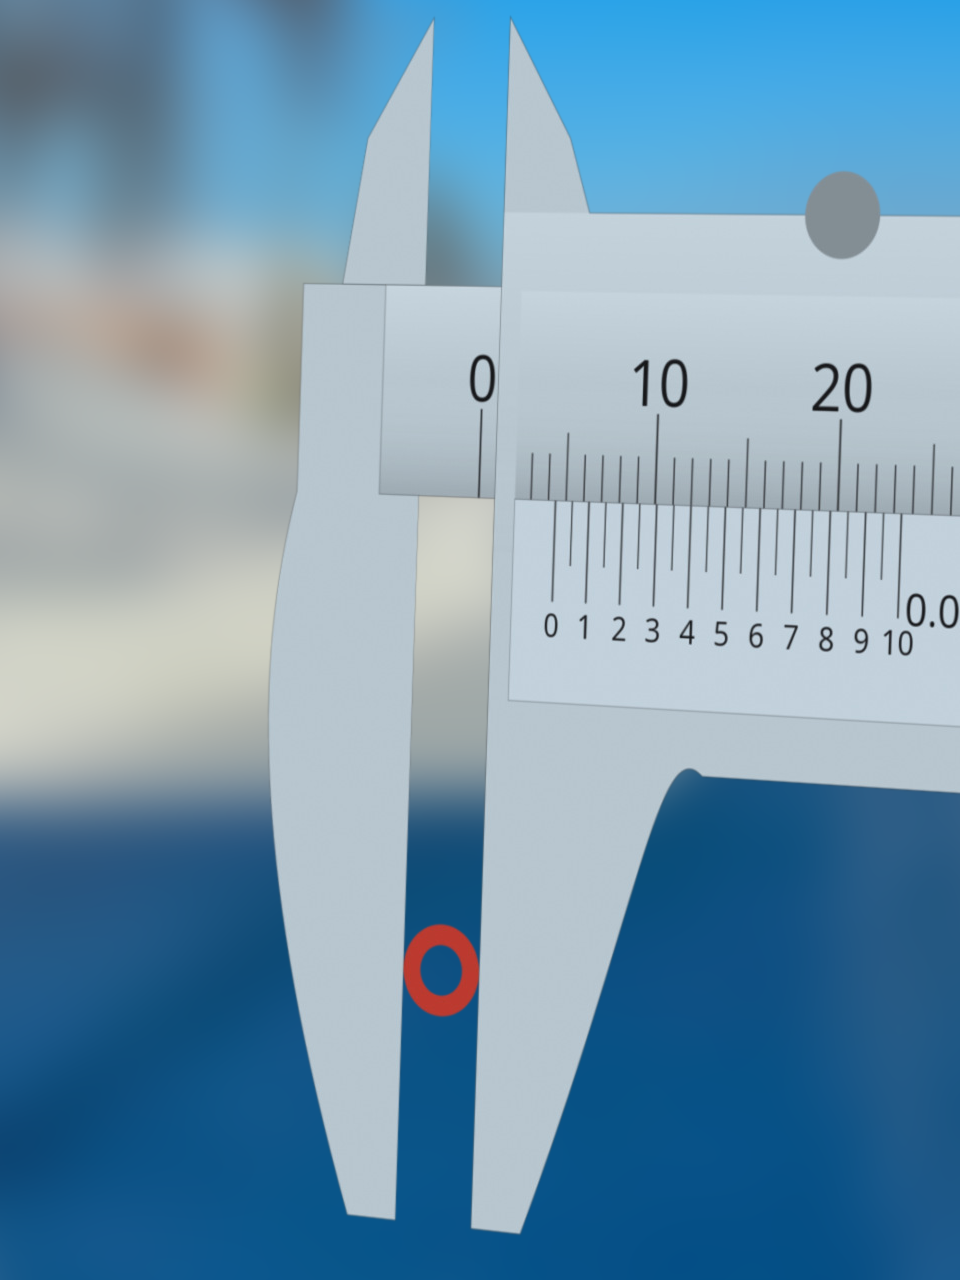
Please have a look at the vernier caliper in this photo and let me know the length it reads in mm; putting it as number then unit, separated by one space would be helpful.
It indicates 4.4 mm
